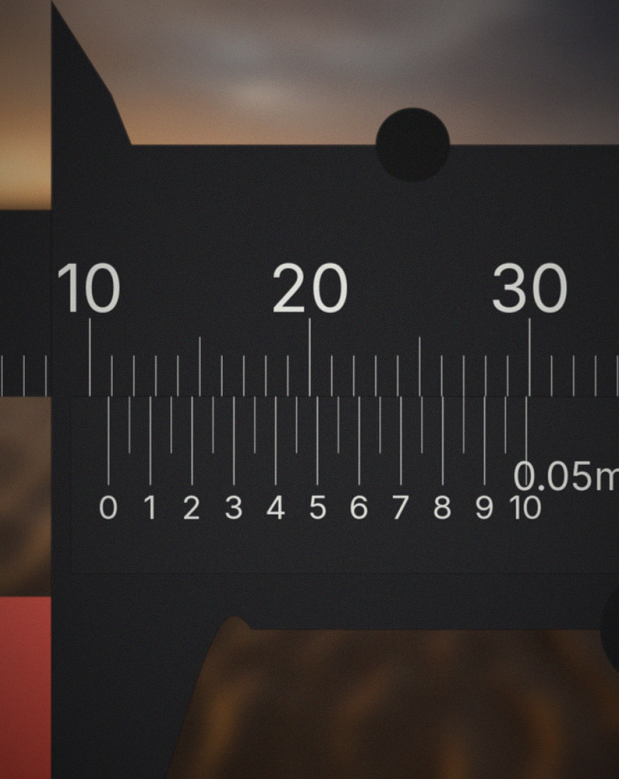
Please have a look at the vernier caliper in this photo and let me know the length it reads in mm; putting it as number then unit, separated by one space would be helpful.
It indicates 10.85 mm
